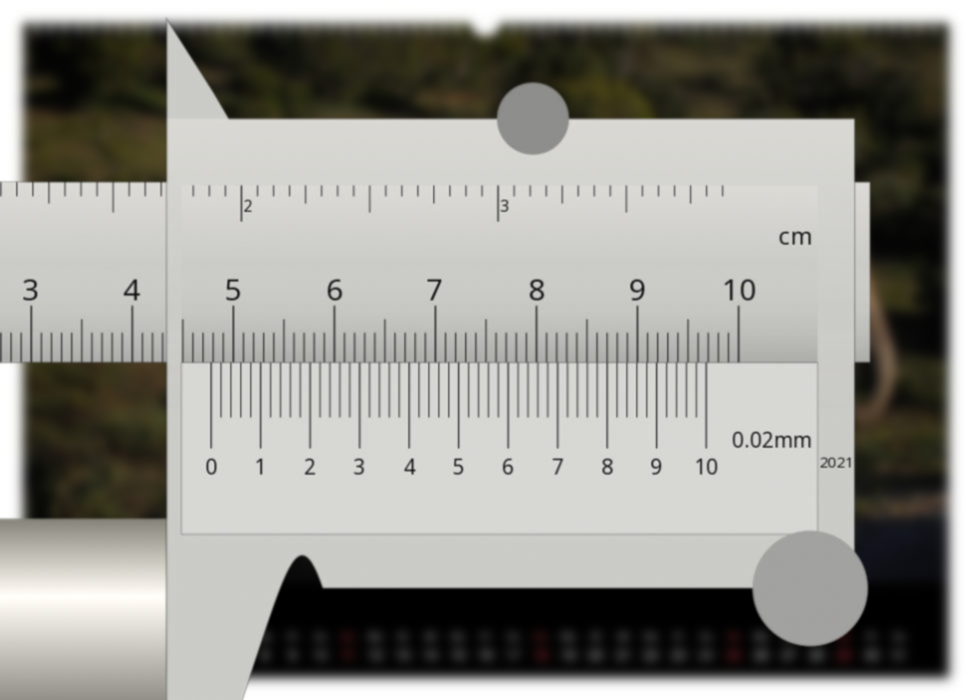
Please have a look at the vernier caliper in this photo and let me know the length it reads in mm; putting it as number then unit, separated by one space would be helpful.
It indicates 47.8 mm
